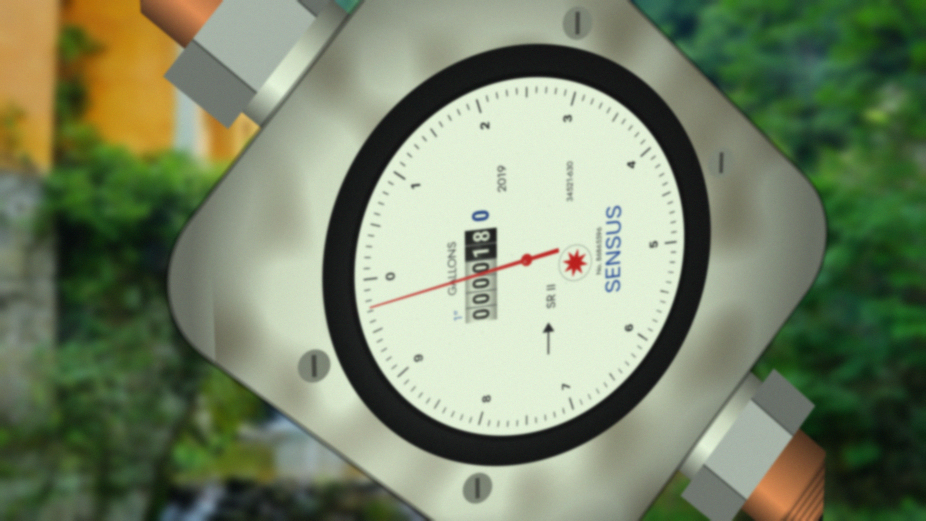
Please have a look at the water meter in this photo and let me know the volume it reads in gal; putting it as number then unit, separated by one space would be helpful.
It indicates 179.7 gal
